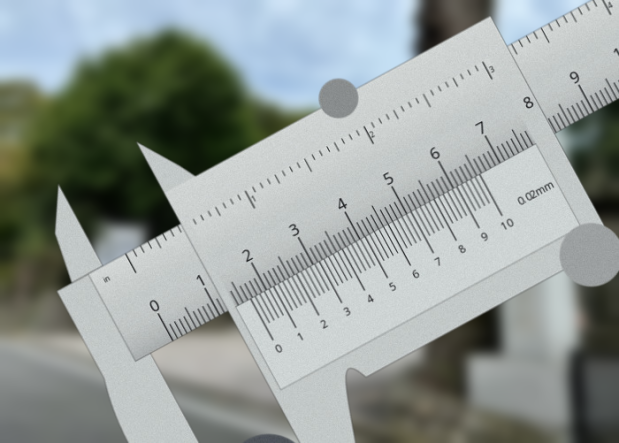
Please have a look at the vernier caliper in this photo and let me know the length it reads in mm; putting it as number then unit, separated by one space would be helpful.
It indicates 16.6 mm
